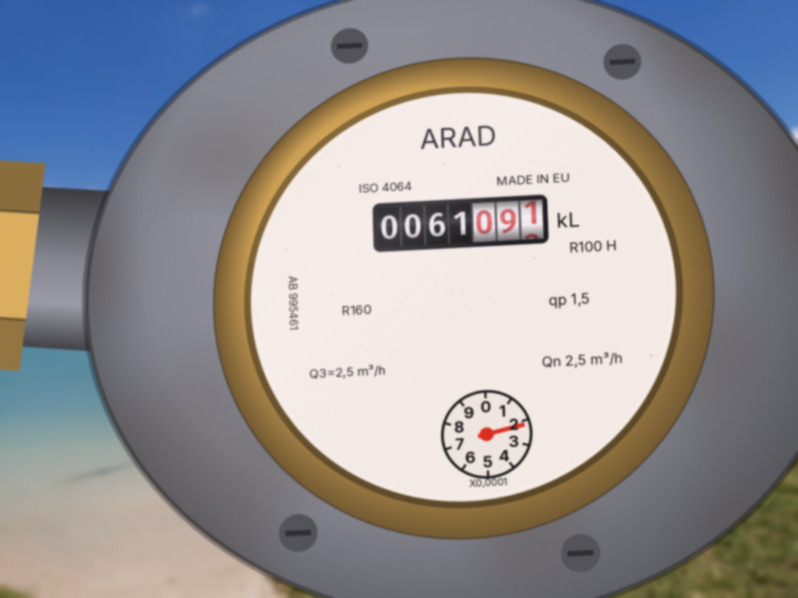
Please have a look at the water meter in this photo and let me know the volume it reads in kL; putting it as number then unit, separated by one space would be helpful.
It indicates 61.0912 kL
